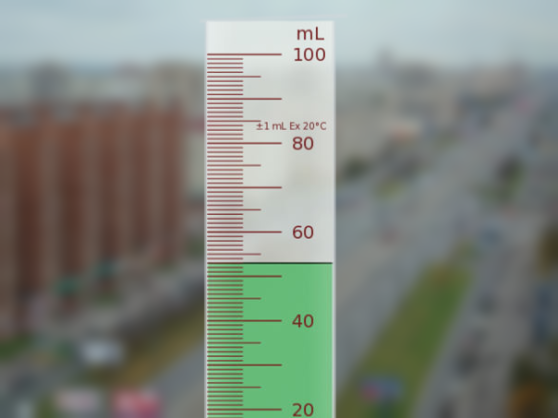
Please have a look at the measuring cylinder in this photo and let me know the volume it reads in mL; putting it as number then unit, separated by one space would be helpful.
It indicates 53 mL
